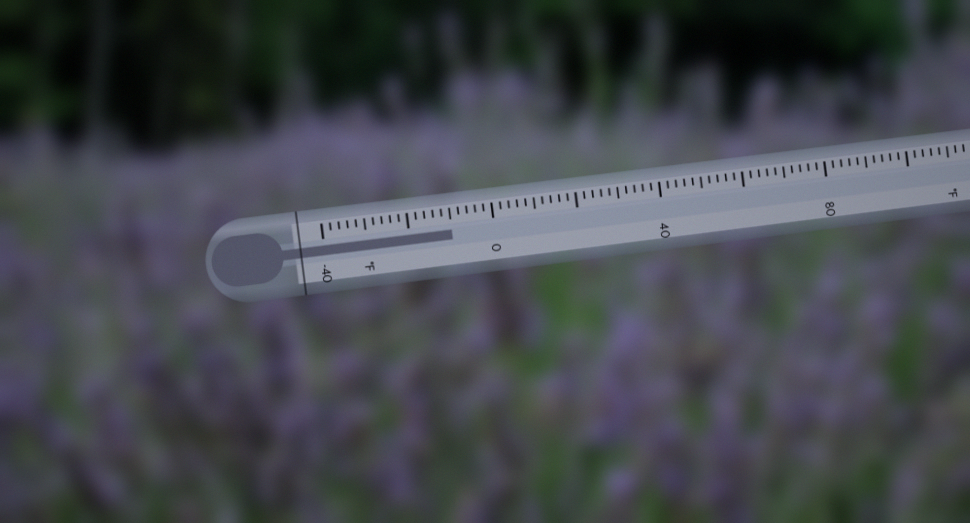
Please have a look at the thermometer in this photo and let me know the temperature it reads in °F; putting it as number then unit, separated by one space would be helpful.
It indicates -10 °F
